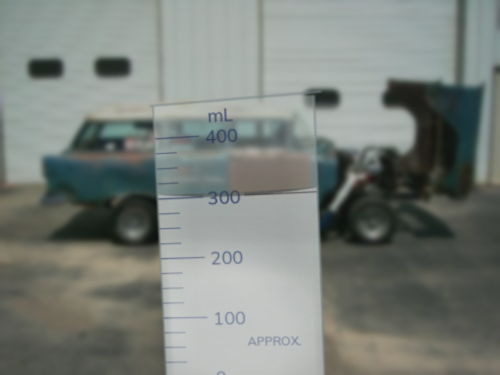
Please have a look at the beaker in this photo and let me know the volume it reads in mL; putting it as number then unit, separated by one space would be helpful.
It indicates 300 mL
